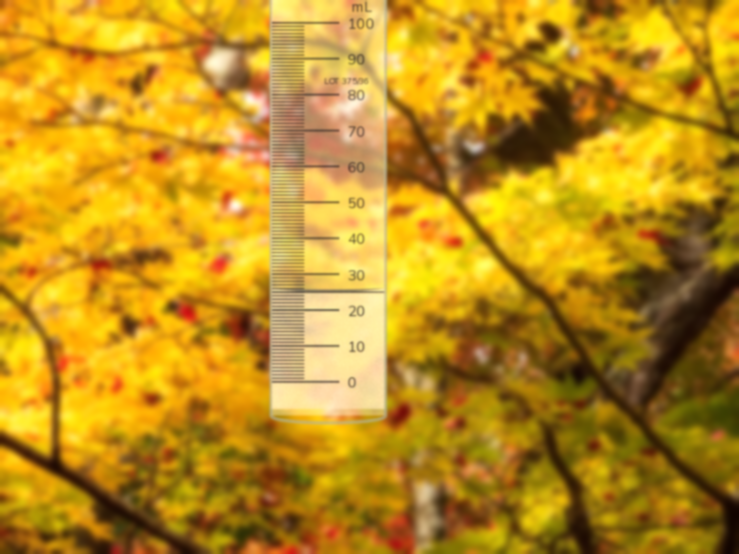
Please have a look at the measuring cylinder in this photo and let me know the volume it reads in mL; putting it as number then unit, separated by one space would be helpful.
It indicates 25 mL
